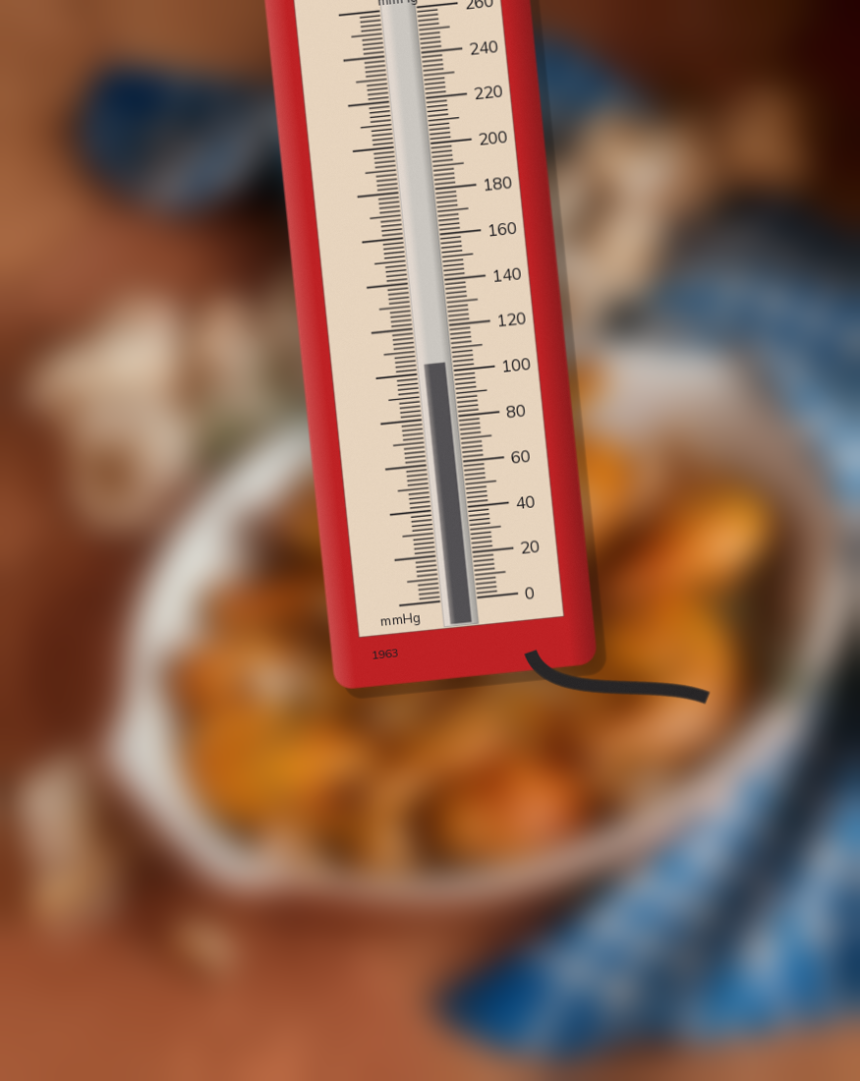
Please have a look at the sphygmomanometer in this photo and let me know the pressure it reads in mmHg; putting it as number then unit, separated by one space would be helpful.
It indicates 104 mmHg
